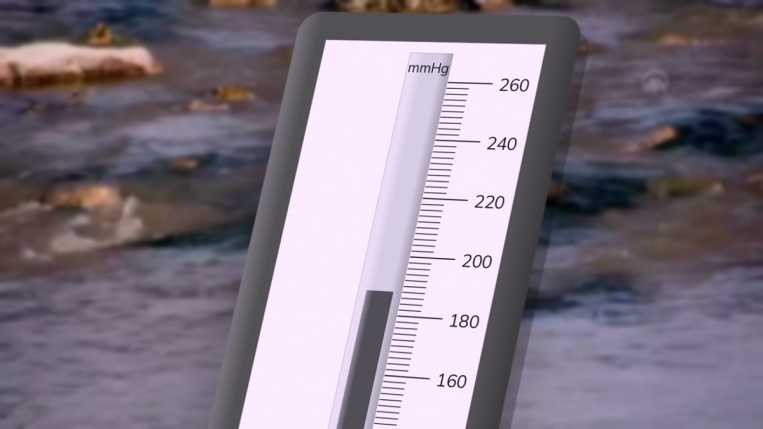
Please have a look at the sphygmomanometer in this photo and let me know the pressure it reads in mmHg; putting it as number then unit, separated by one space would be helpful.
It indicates 188 mmHg
